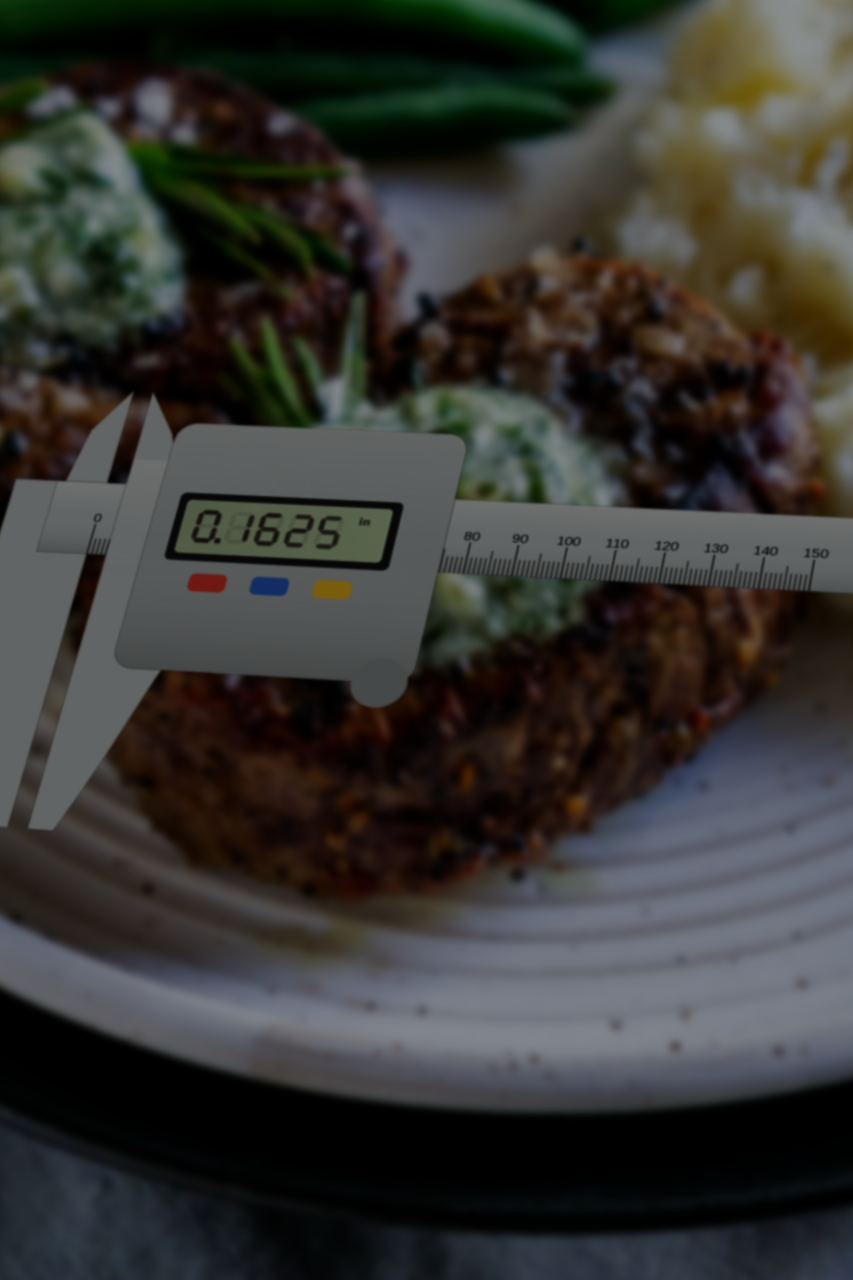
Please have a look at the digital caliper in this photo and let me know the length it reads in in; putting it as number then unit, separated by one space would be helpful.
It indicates 0.1625 in
